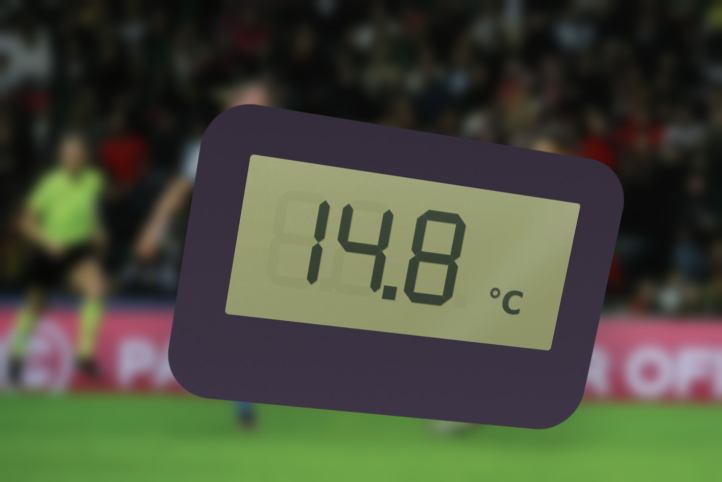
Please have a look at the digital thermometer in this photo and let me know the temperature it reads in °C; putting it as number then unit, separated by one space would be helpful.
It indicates 14.8 °C
